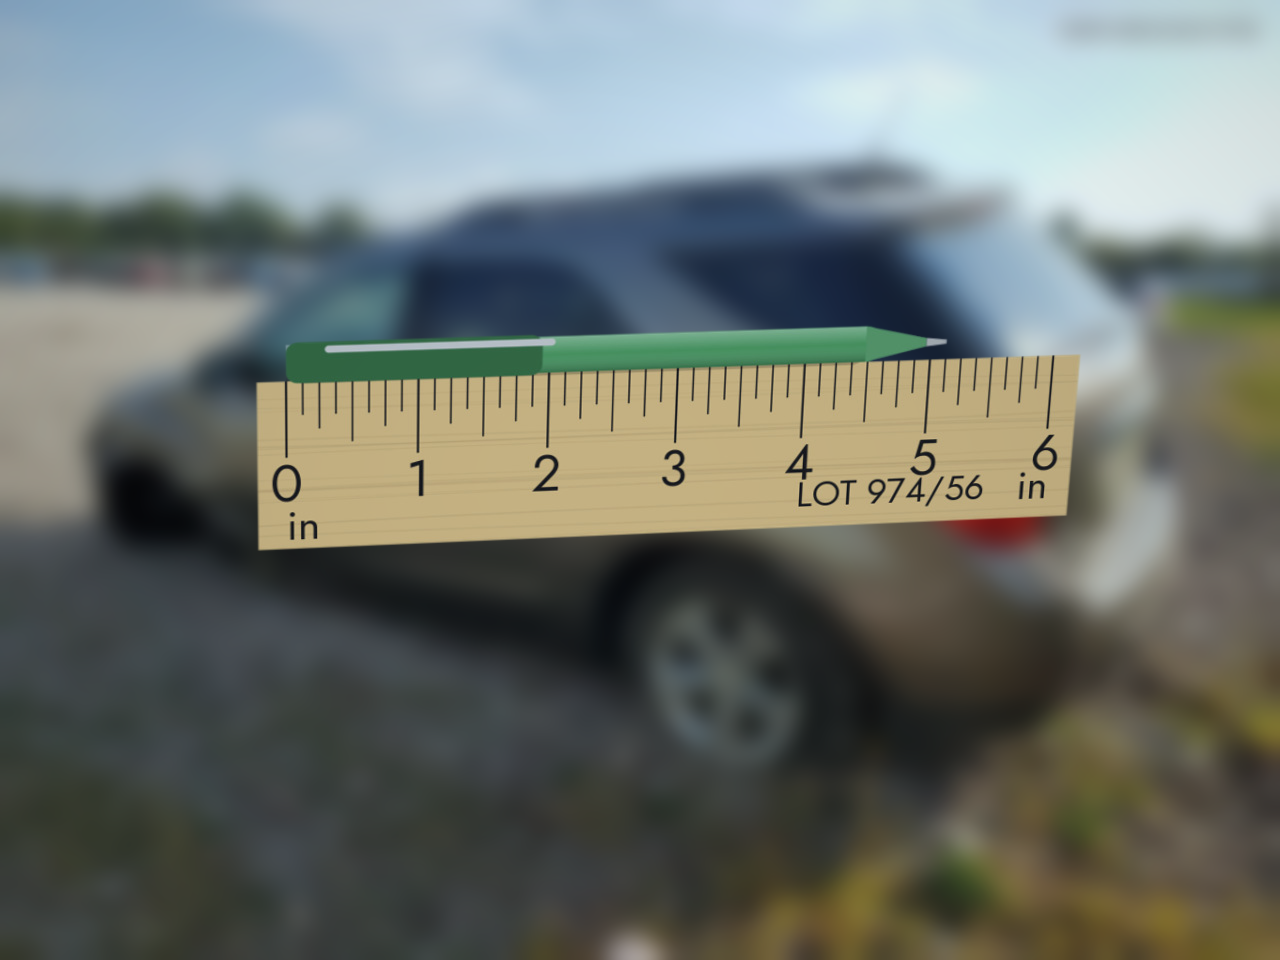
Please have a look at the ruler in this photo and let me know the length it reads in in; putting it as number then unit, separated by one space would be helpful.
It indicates 5.125 in
